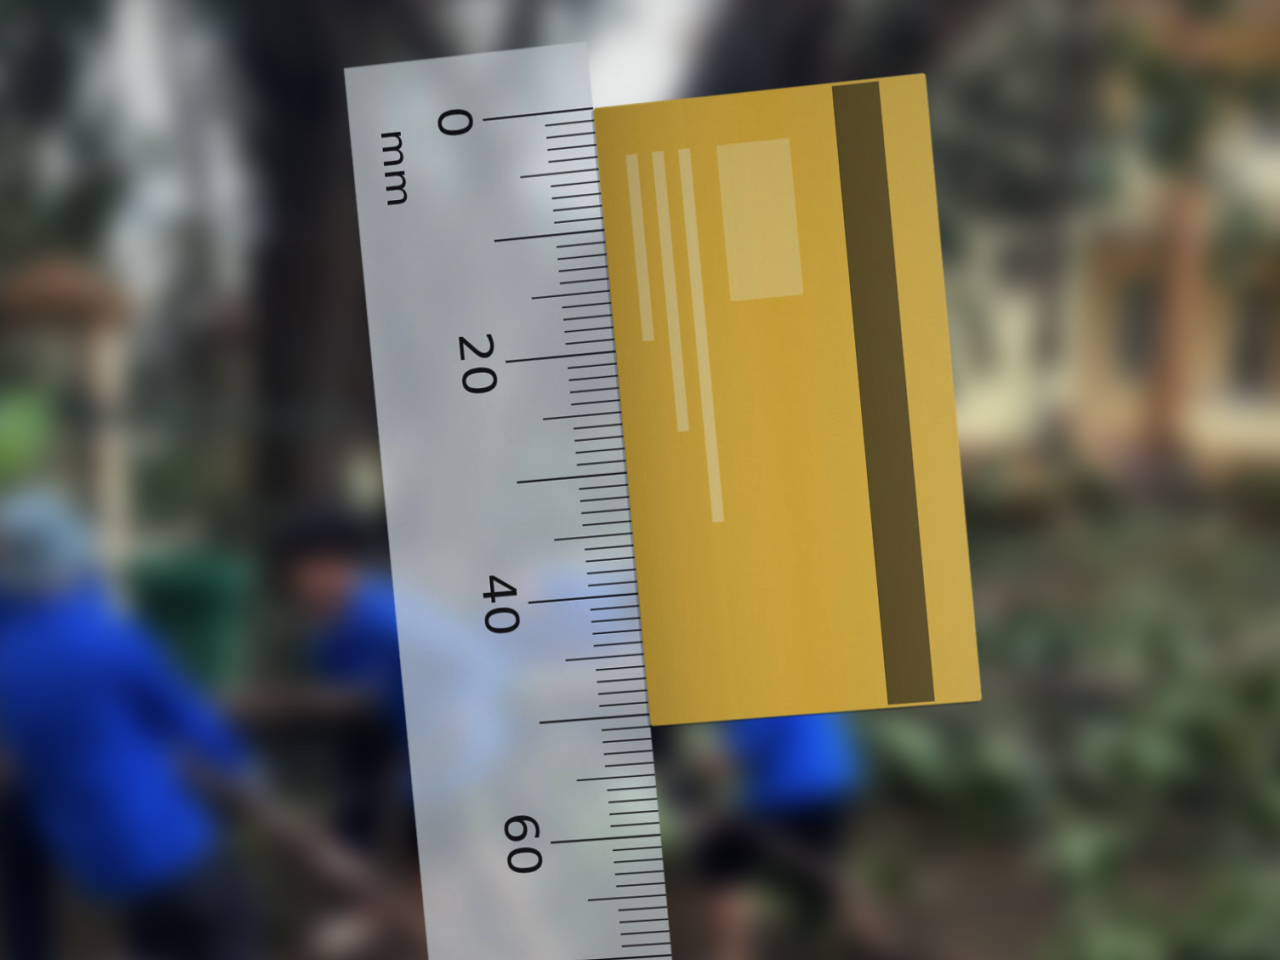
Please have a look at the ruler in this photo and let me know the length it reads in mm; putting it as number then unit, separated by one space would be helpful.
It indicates 51 mm
